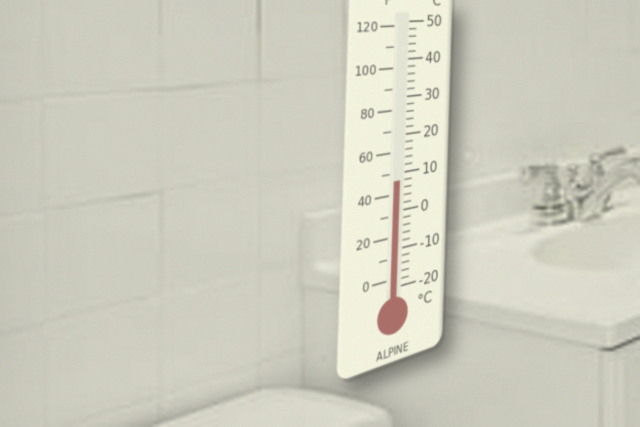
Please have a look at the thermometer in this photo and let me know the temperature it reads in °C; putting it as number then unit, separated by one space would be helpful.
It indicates 8 °C
